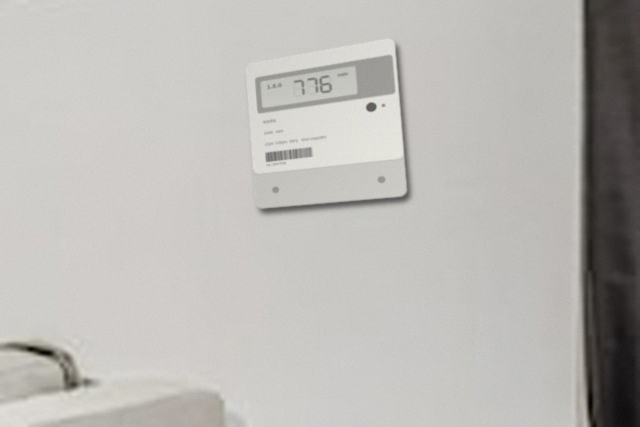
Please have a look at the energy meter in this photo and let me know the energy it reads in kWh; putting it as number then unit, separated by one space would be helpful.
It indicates 776 kWh
